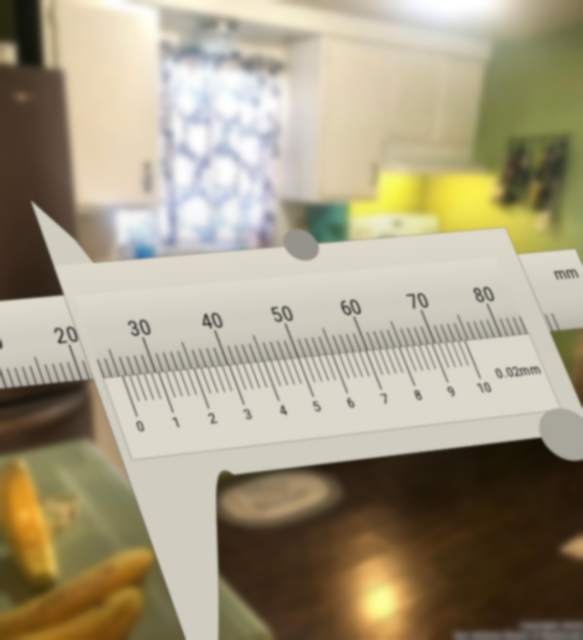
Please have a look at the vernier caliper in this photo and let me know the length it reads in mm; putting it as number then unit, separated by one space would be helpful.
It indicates 25.5 mm
